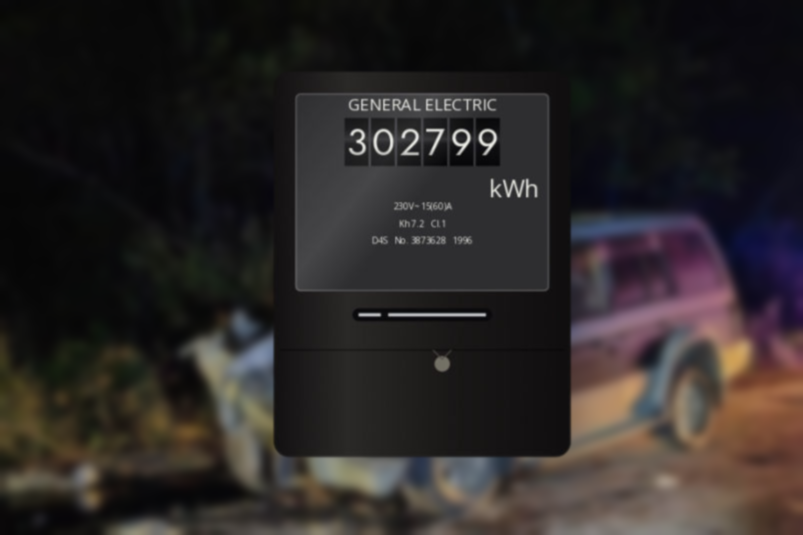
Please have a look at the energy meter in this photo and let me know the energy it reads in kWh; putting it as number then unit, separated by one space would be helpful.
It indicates 302799 kWh
